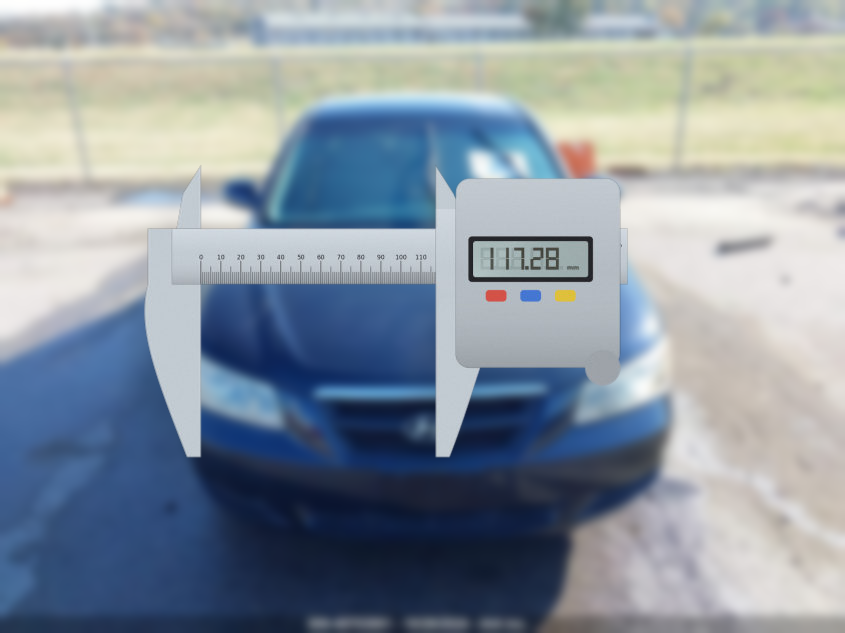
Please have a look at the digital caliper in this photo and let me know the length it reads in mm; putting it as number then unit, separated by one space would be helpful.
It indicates 117.28 mm
